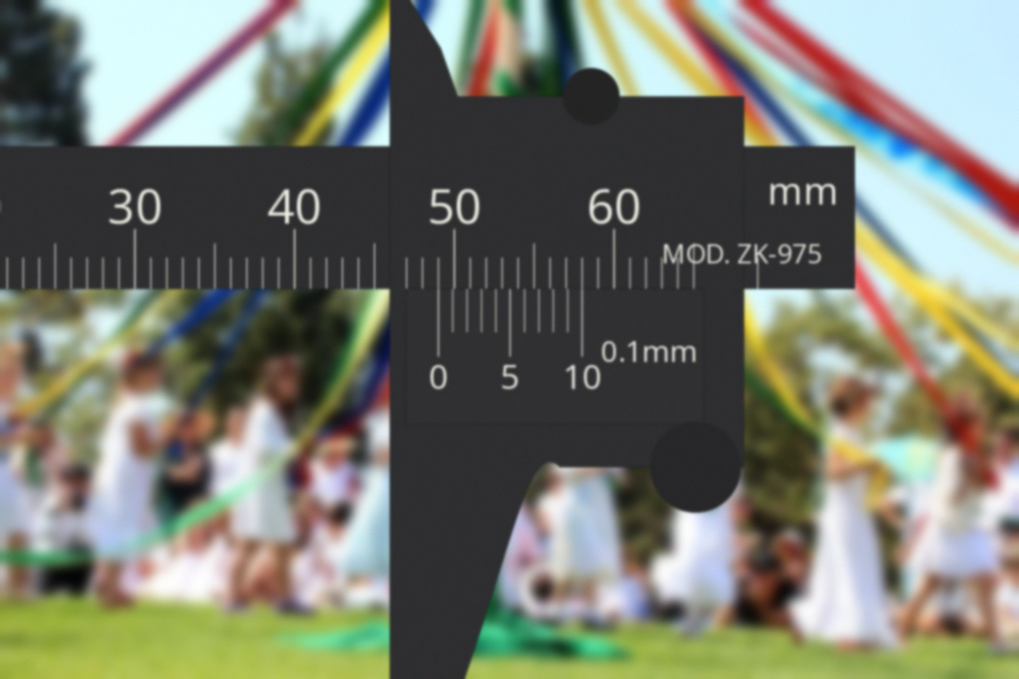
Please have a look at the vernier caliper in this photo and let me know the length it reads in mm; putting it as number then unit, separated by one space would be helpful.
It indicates 49.0 mm
